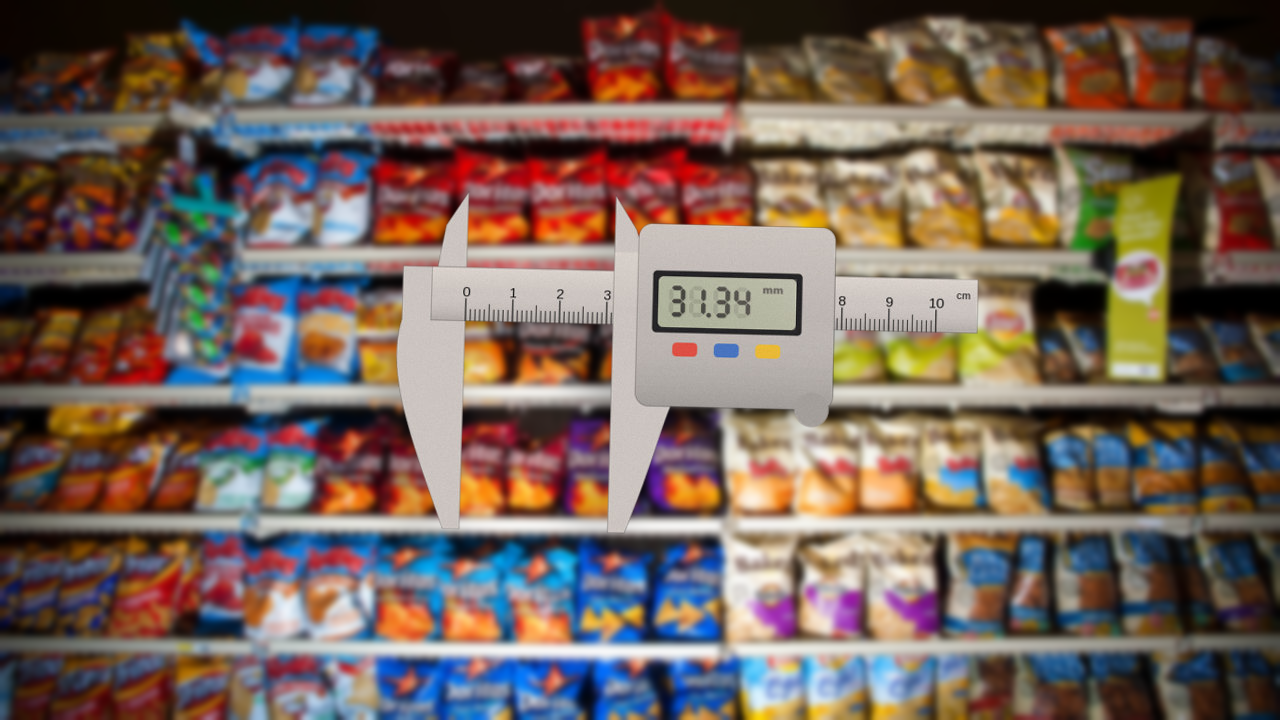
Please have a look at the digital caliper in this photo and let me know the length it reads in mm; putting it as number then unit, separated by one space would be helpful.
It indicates 31.34 mm
